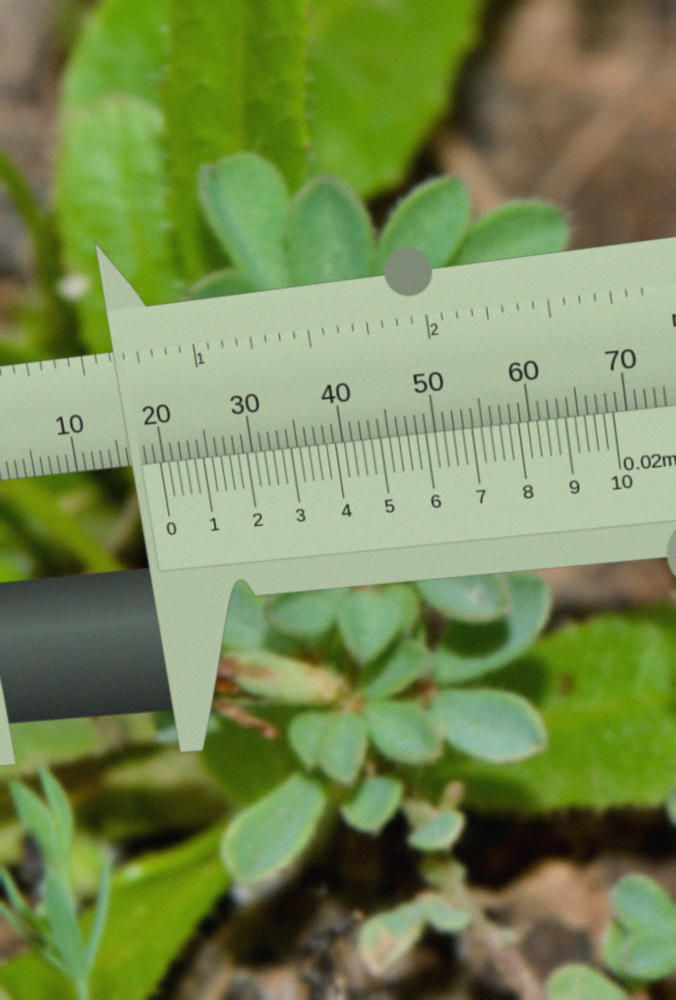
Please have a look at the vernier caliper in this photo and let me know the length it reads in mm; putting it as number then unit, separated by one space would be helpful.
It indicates 19.6 mm
